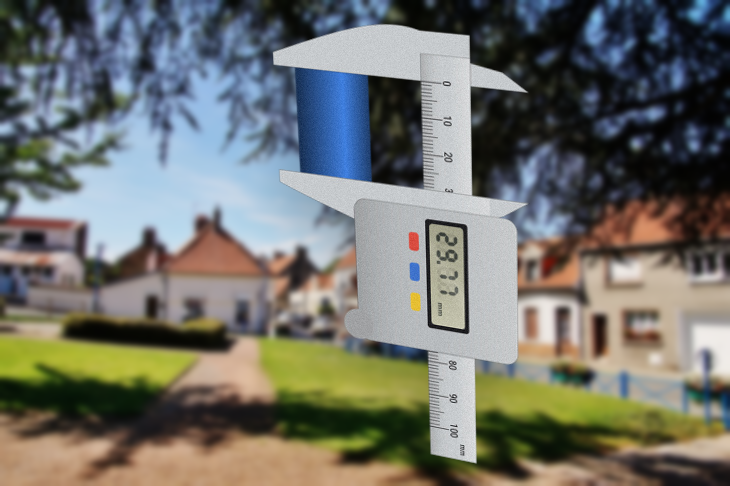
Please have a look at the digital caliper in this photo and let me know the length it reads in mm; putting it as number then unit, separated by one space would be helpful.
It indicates 29.77 mm
